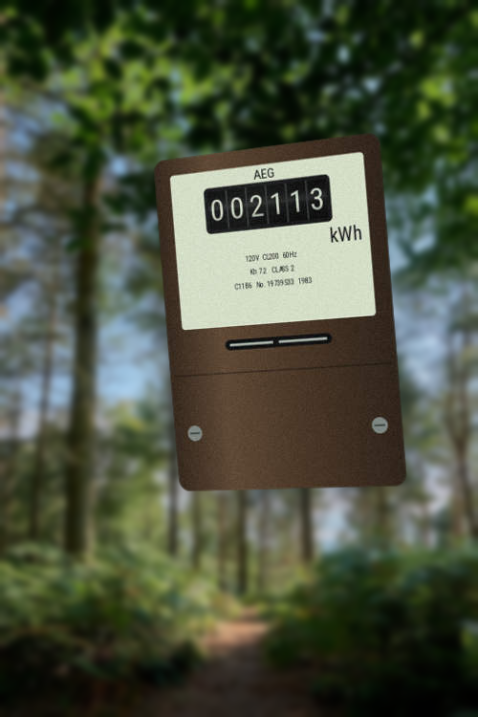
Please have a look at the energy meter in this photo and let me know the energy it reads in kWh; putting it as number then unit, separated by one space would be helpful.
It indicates 2113 kWh
